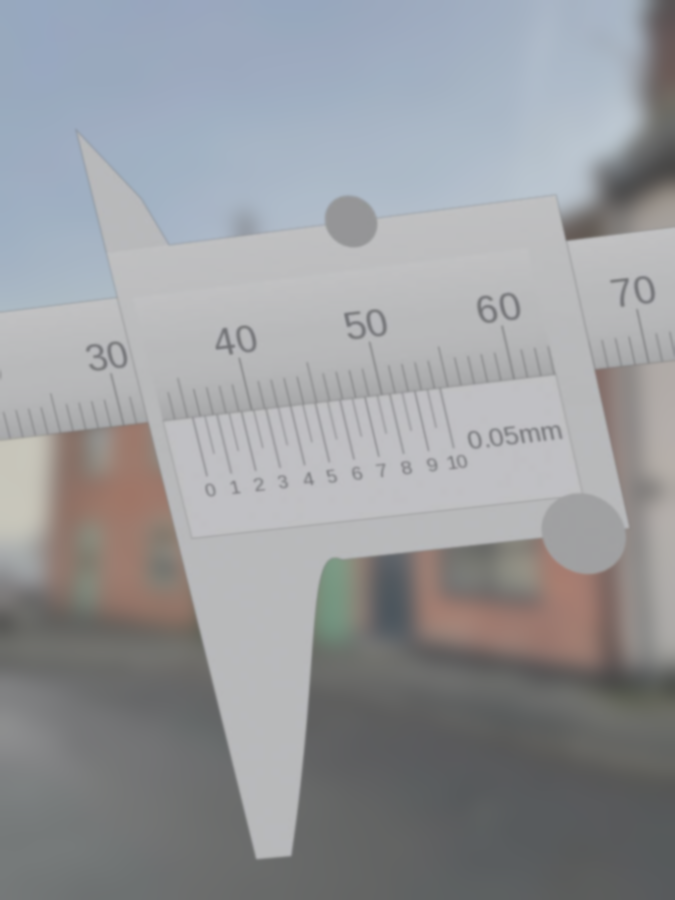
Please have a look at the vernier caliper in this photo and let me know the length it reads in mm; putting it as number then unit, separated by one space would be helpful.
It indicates 35.4 mm
